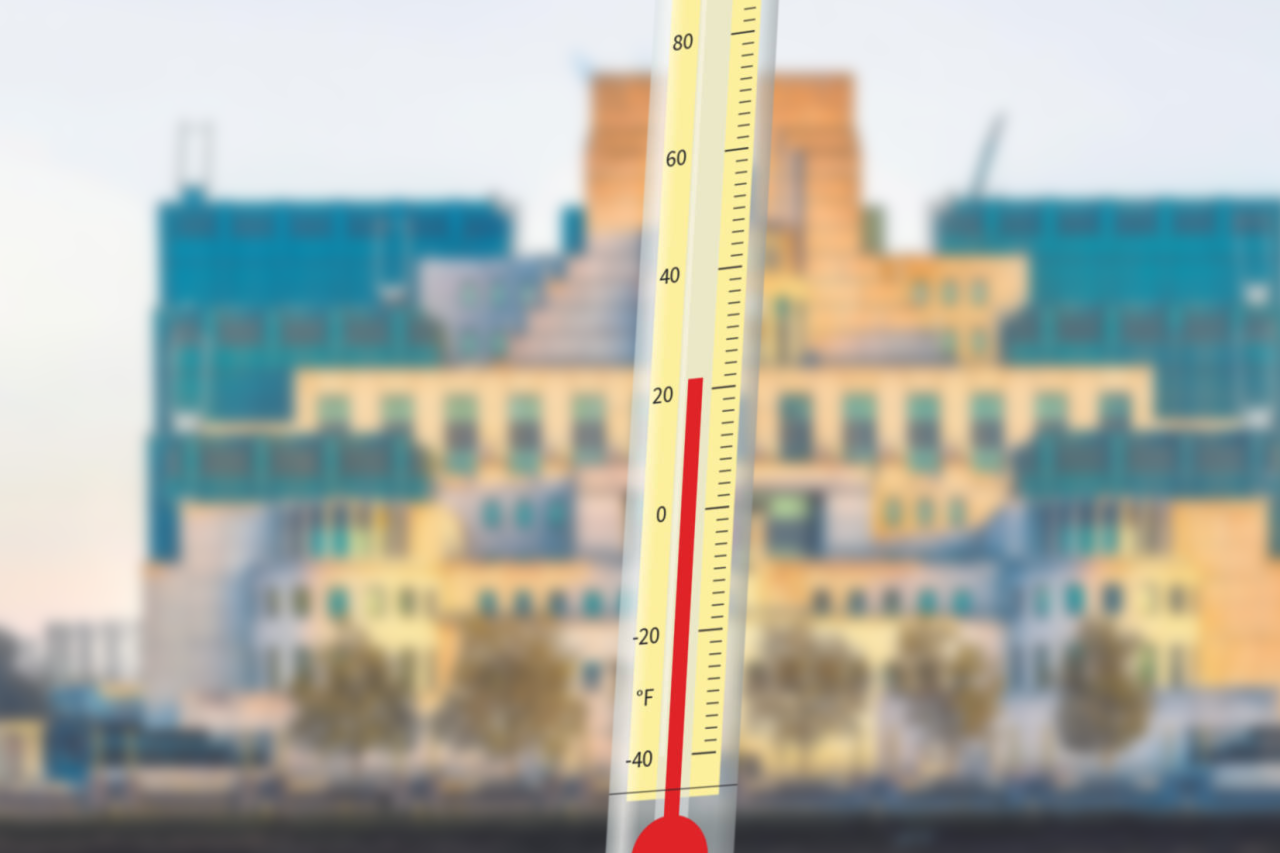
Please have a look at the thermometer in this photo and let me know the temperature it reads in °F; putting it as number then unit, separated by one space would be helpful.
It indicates 22 °F
